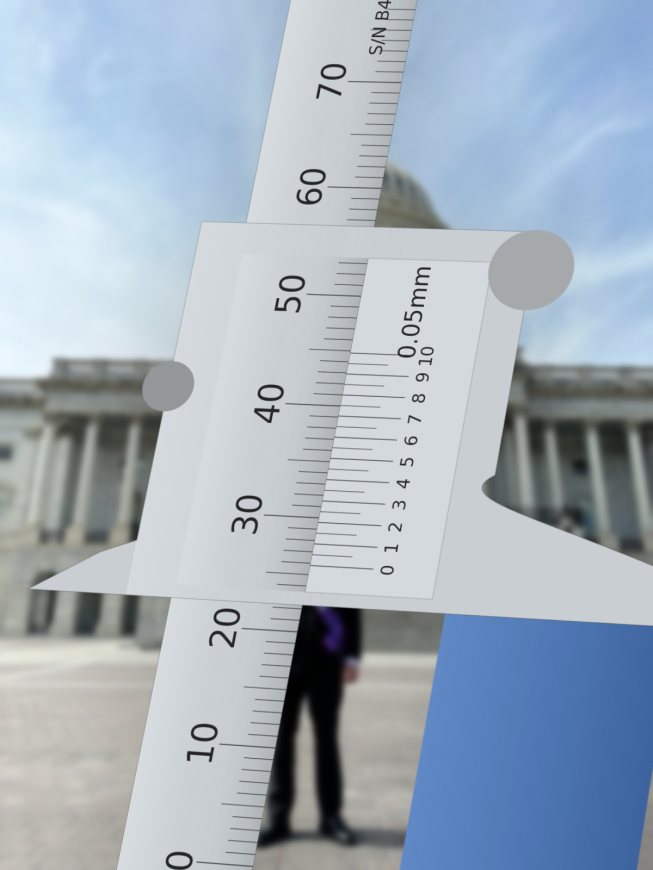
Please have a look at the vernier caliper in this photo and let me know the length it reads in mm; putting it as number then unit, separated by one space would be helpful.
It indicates 25.8 mm
